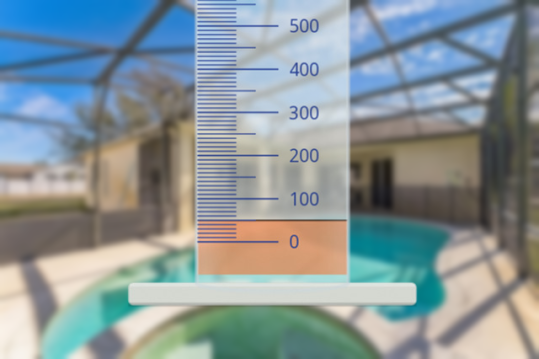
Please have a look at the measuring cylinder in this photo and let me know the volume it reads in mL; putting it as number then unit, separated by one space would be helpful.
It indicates 50 mL
